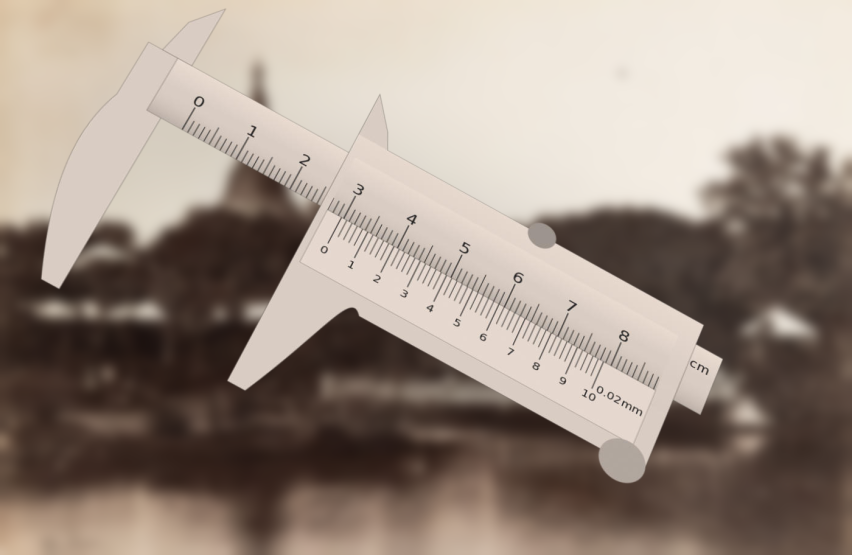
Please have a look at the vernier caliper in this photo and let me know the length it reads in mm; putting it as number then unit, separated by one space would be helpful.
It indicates 29.6 mm
